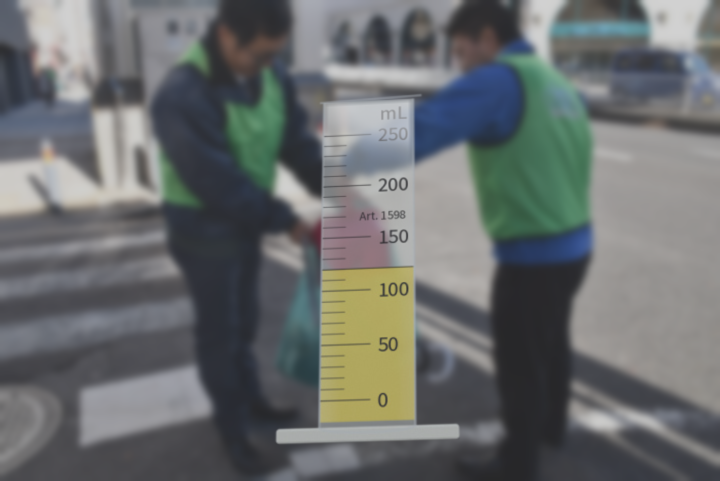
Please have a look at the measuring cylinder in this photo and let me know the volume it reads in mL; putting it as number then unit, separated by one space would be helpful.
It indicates 120 mL
